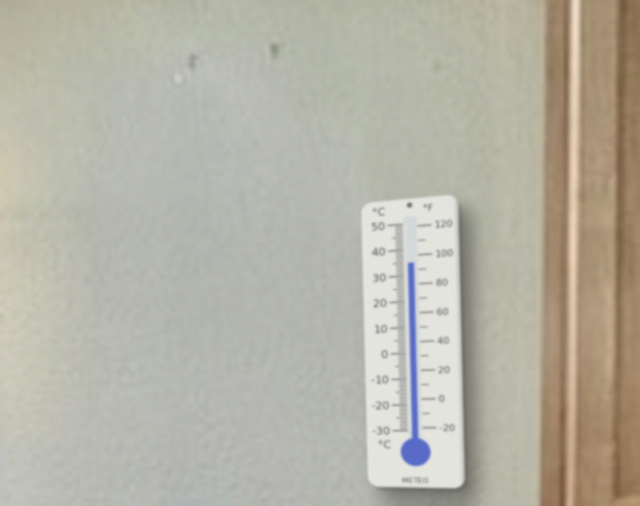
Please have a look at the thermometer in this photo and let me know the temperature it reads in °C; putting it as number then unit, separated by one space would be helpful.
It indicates 35 °C
